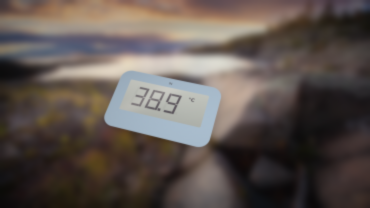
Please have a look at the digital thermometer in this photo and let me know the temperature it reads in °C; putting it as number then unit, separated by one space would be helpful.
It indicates 38.9 °C
